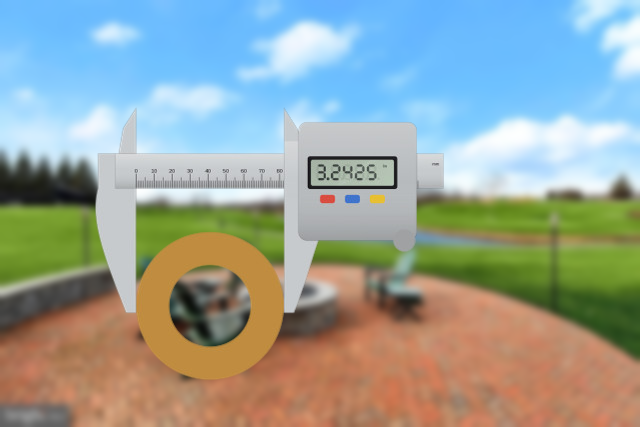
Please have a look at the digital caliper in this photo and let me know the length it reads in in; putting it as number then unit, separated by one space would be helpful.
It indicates 3.2425 in
